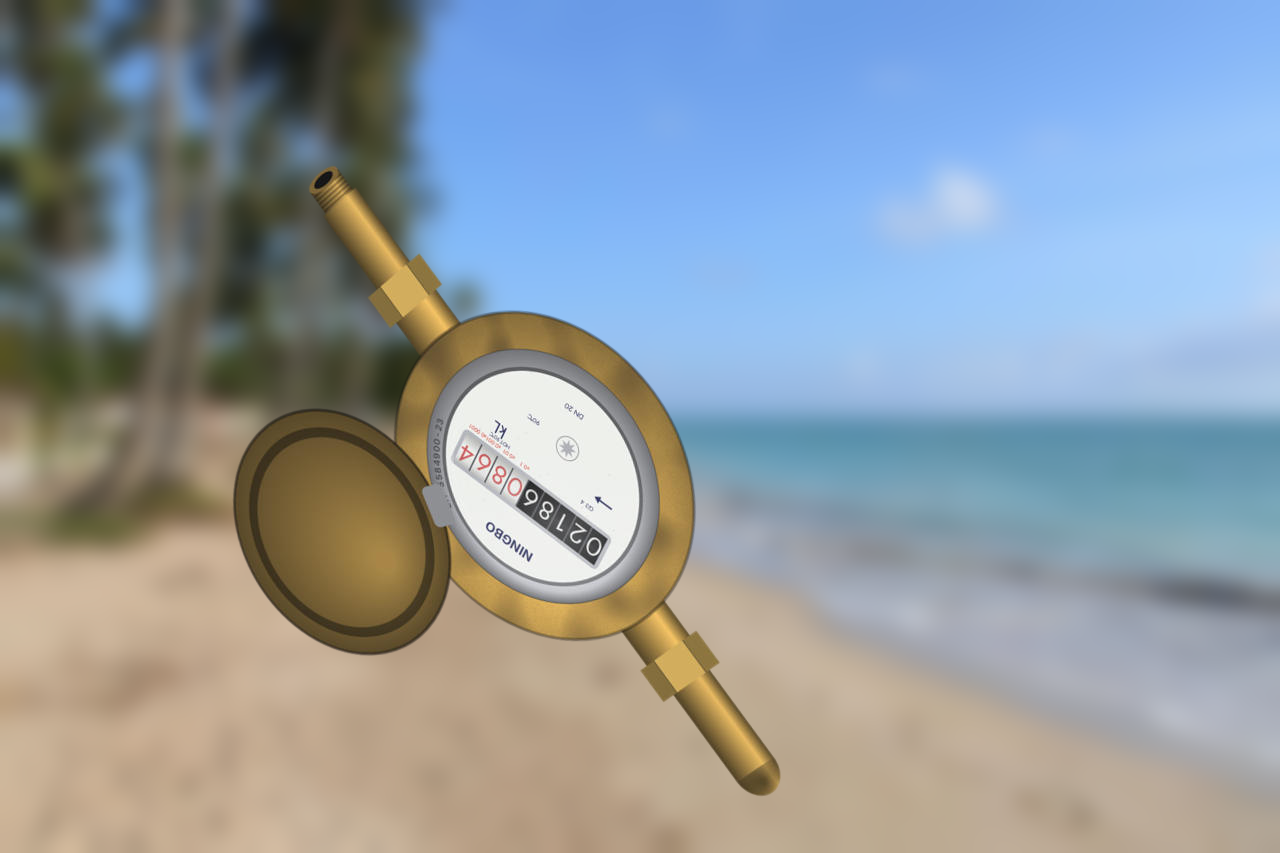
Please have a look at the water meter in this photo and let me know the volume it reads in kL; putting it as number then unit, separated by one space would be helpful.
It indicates 2186.0864 kL
